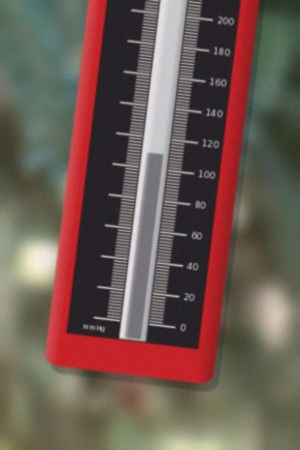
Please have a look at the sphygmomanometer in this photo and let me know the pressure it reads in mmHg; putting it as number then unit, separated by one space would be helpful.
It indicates 110 mmHg
